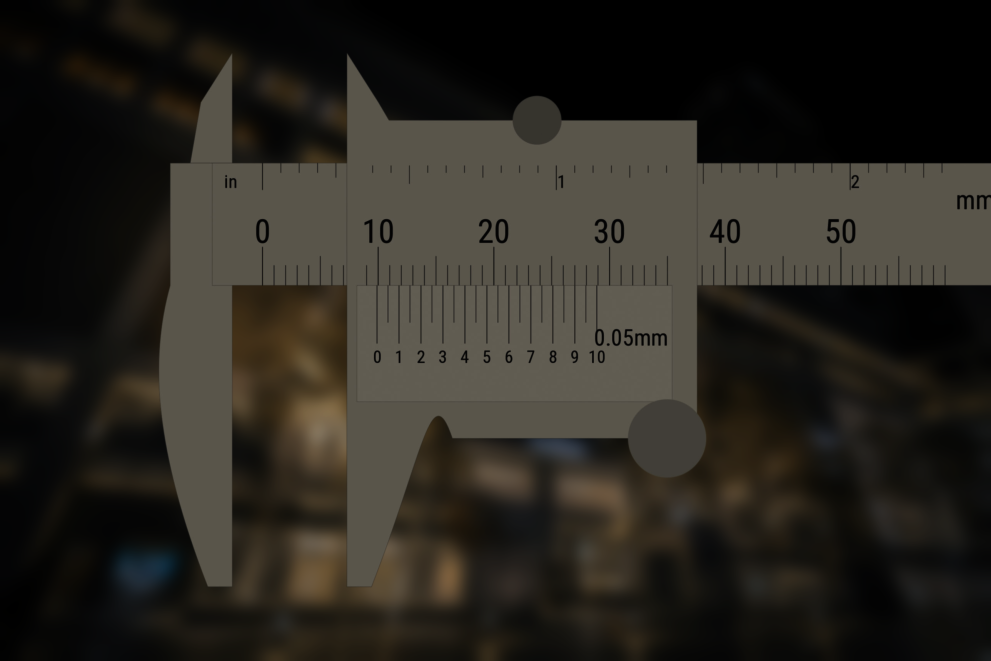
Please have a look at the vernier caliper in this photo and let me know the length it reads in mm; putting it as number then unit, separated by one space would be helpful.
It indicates 9.9 mm
